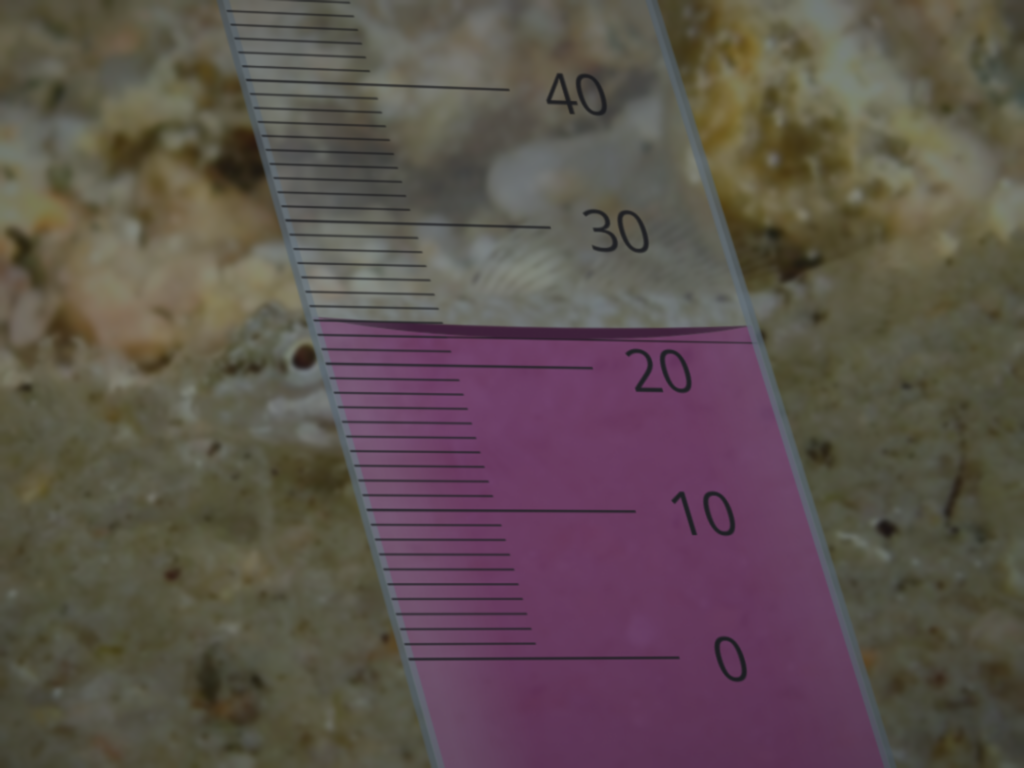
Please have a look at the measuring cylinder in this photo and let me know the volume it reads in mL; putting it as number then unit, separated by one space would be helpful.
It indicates 22 mL
